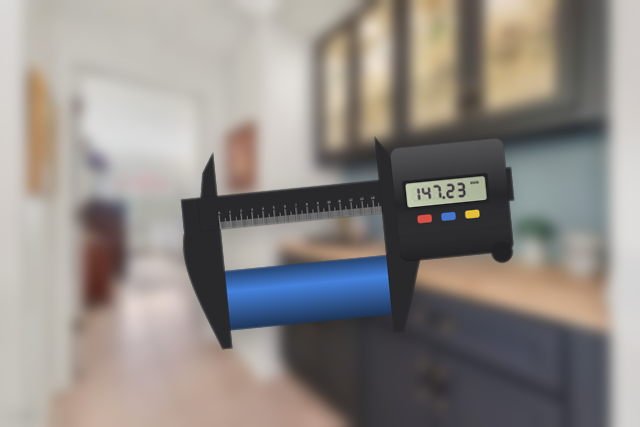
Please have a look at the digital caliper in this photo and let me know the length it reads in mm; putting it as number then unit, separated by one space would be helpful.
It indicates 147.23 mm
